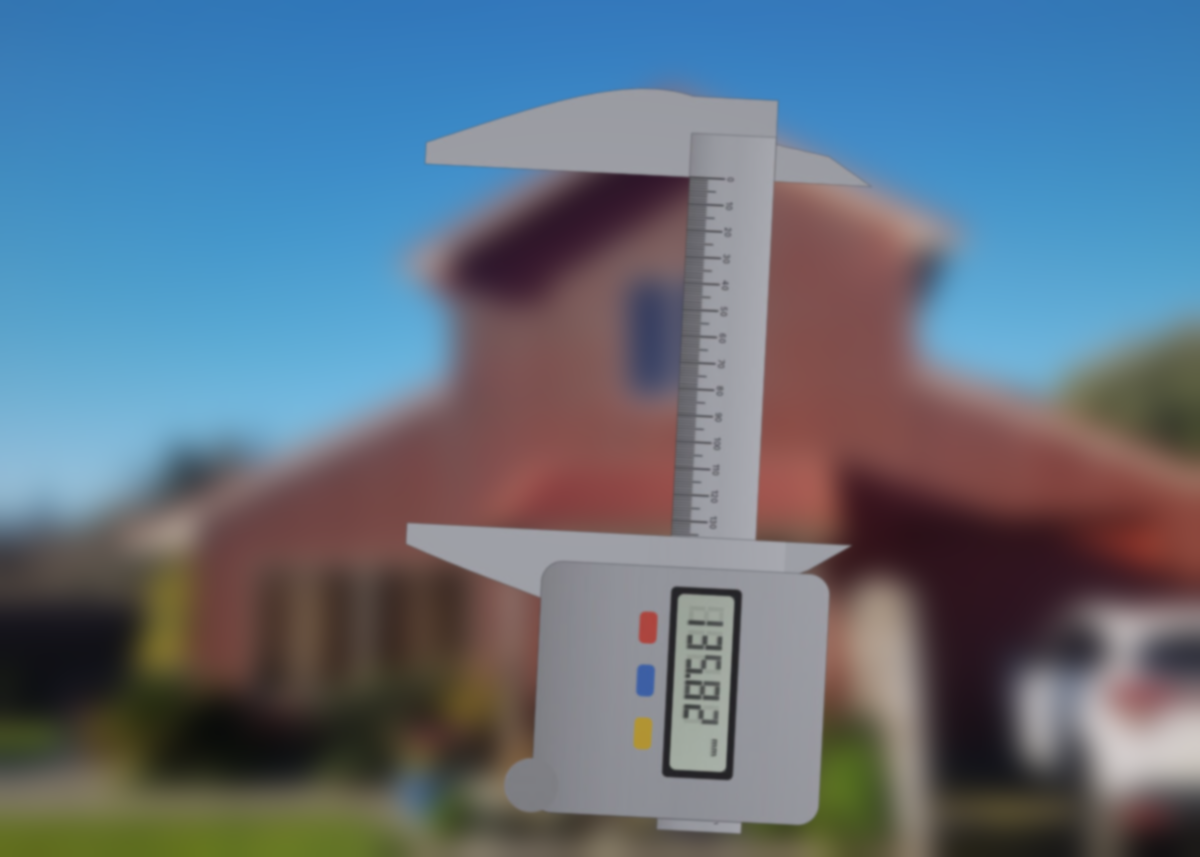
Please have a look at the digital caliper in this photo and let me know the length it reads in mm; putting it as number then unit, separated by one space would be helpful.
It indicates 135.82 mm
